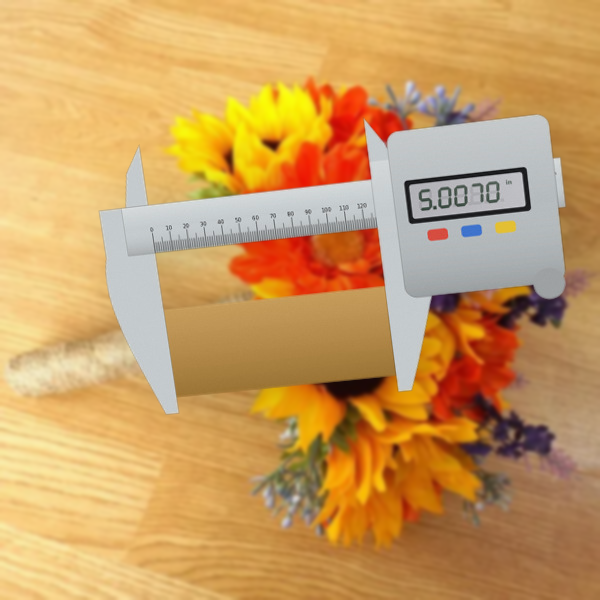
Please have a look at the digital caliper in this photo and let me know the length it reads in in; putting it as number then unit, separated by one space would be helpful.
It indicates 5.0070 in
